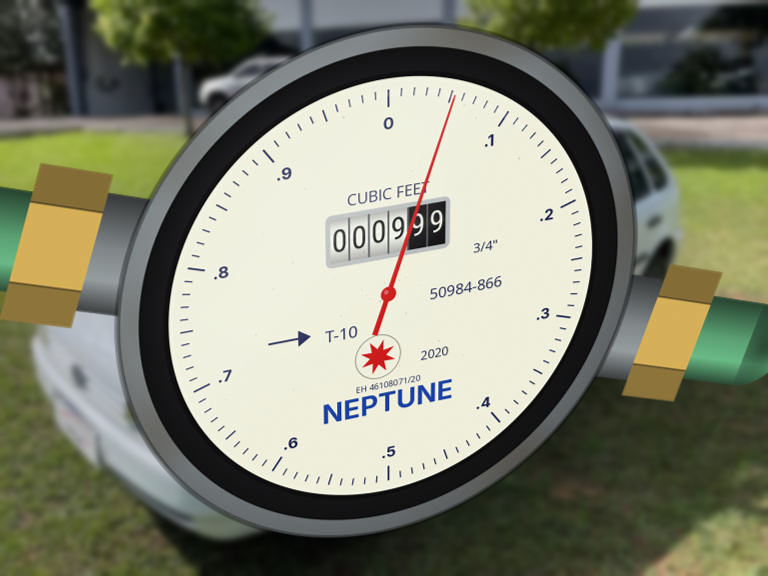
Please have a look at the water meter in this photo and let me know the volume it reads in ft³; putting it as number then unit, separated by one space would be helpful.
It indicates 999.05 ft³
